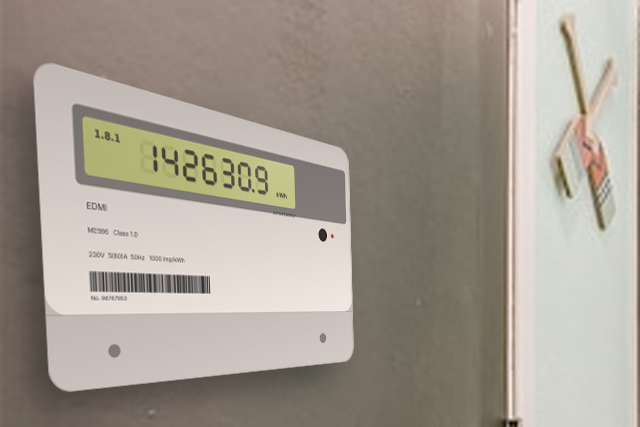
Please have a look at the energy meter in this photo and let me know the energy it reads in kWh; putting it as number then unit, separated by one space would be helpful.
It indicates 142630.9 kWh
